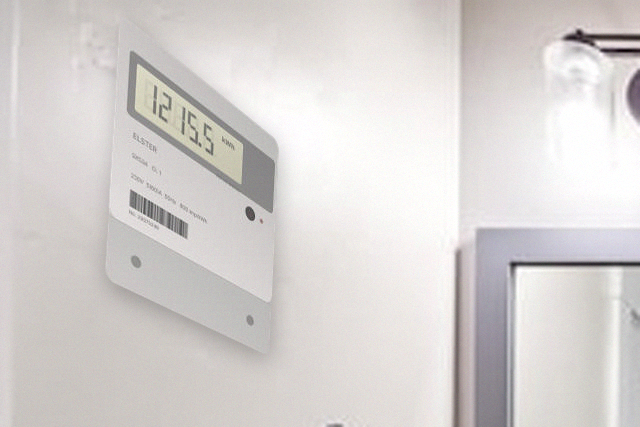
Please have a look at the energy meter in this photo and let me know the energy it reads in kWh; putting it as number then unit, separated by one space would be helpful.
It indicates 1215.5 kWh
